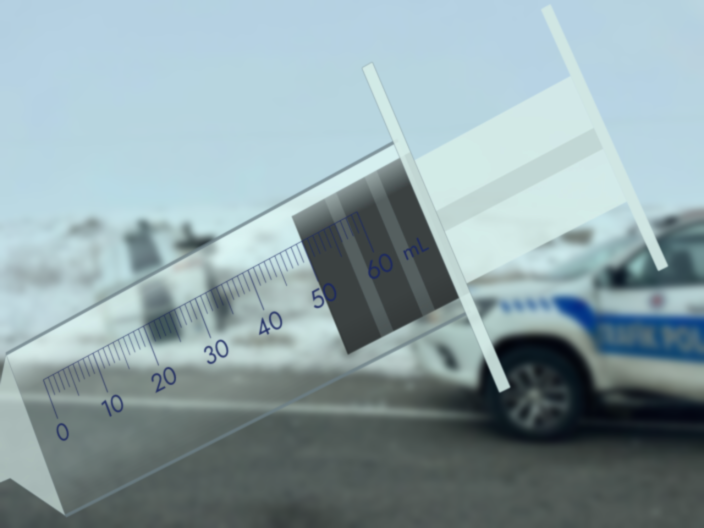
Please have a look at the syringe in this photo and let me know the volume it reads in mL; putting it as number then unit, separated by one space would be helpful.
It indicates 50 mL
